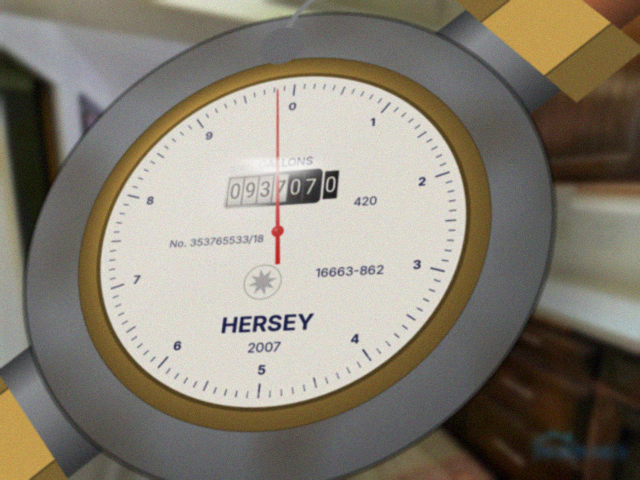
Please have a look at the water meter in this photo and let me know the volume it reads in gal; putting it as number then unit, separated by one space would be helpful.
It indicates 937069.8 gal
